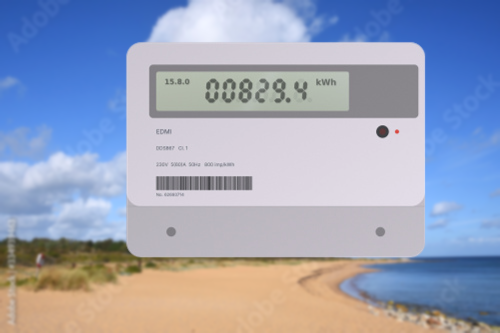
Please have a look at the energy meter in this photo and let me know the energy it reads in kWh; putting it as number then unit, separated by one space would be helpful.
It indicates 829.4 kWh
